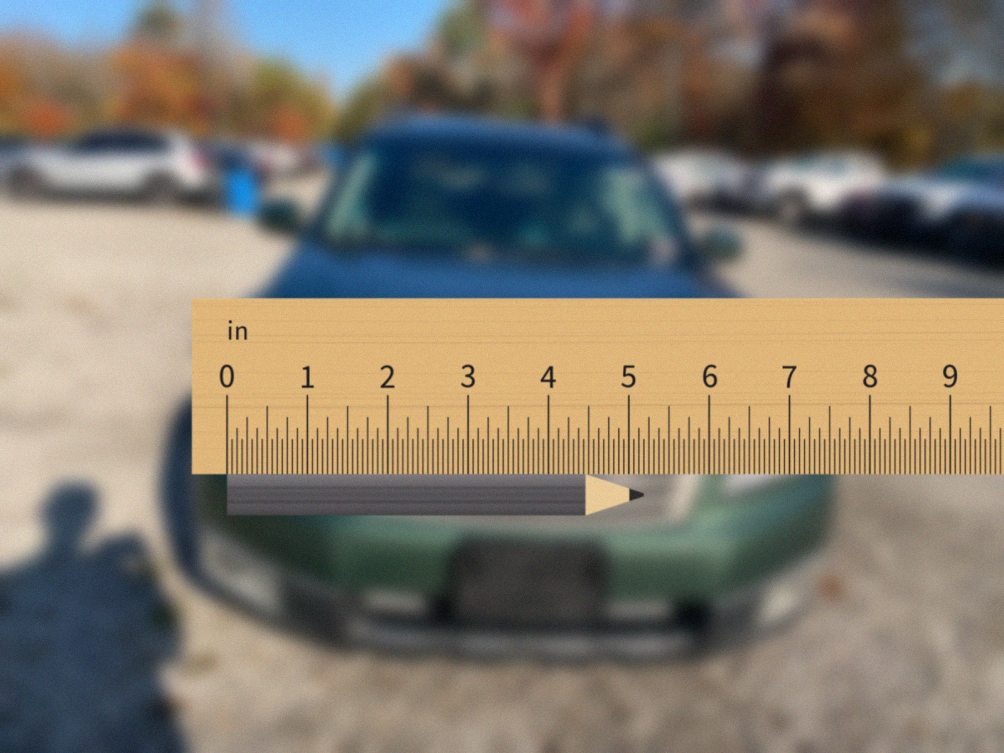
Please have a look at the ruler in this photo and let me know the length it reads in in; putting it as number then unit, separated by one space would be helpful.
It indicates 5.1875 in
